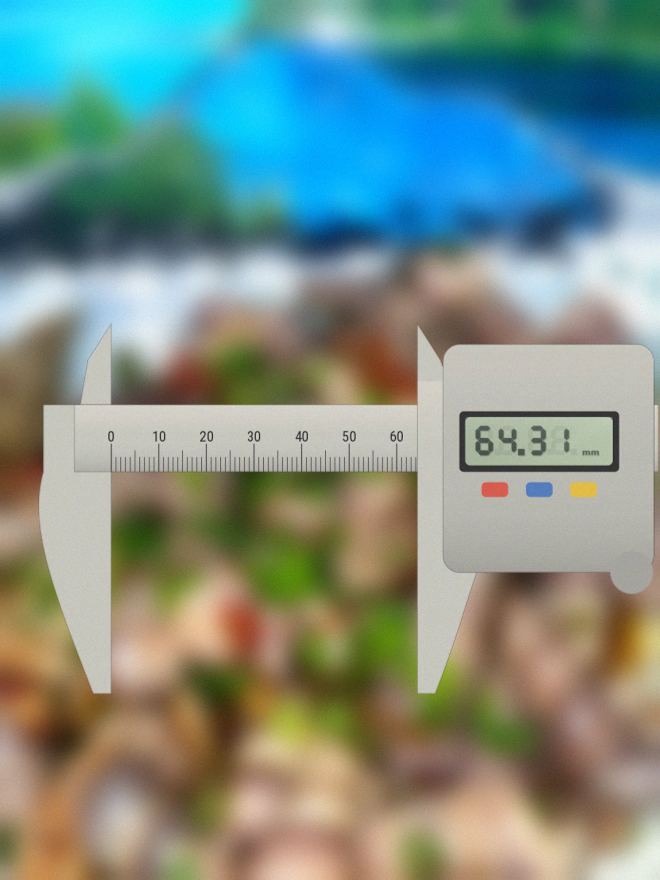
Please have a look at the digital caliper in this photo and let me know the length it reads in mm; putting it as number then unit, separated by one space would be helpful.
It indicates 64.31 mm
